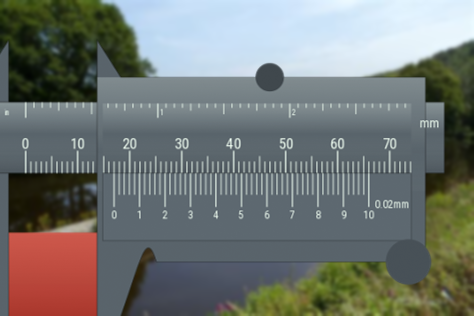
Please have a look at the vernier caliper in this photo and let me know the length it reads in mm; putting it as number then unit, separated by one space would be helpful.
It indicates 17.0 mm
